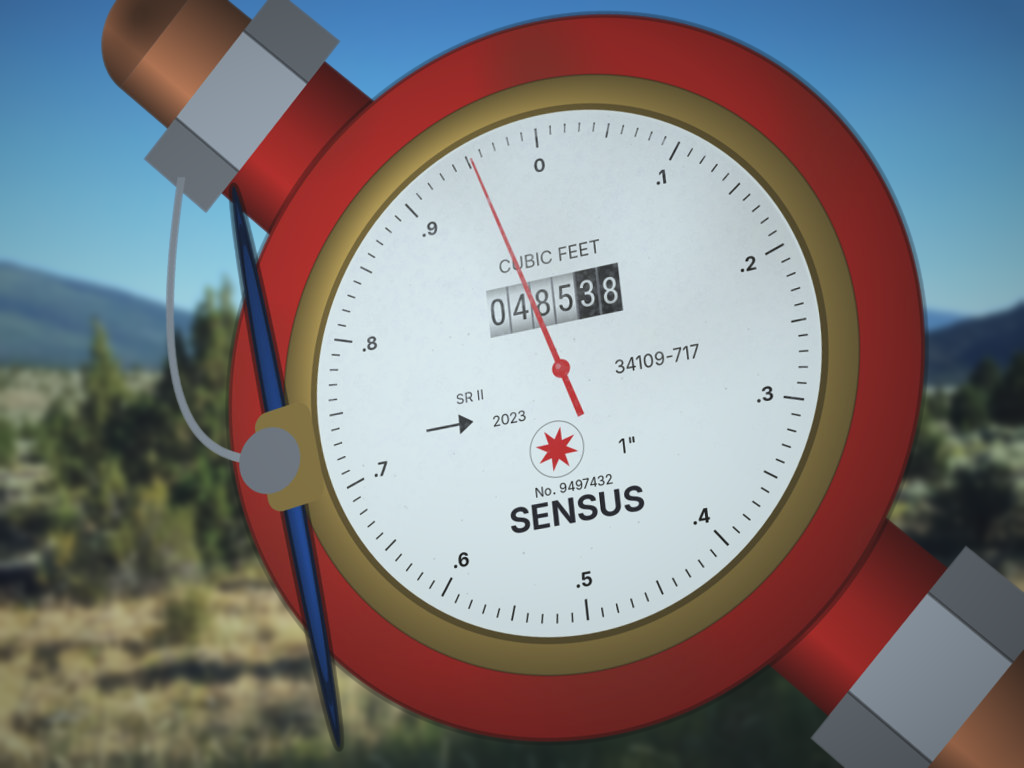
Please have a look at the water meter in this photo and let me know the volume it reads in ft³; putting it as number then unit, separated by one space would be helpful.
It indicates 48537.95 ft³
